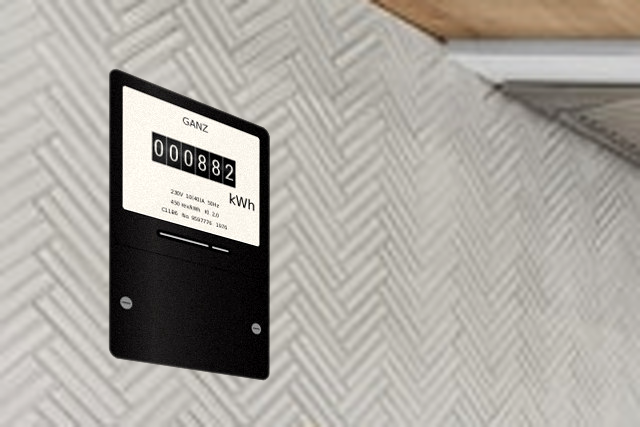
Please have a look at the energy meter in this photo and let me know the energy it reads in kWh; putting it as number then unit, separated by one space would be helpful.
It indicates 882 kWh
